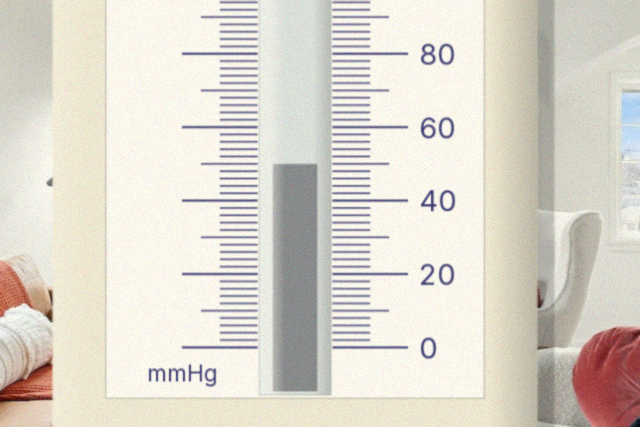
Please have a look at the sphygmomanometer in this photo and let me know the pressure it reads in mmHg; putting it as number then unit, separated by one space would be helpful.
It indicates 50 mmHg
